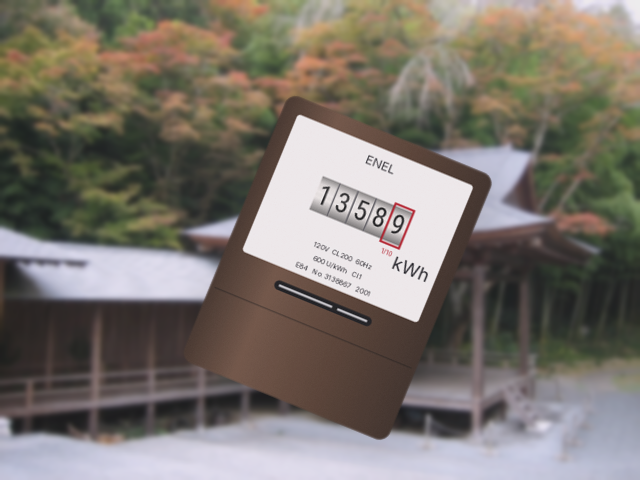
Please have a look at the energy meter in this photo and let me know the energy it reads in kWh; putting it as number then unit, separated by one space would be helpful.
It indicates 1358.9 kWh
